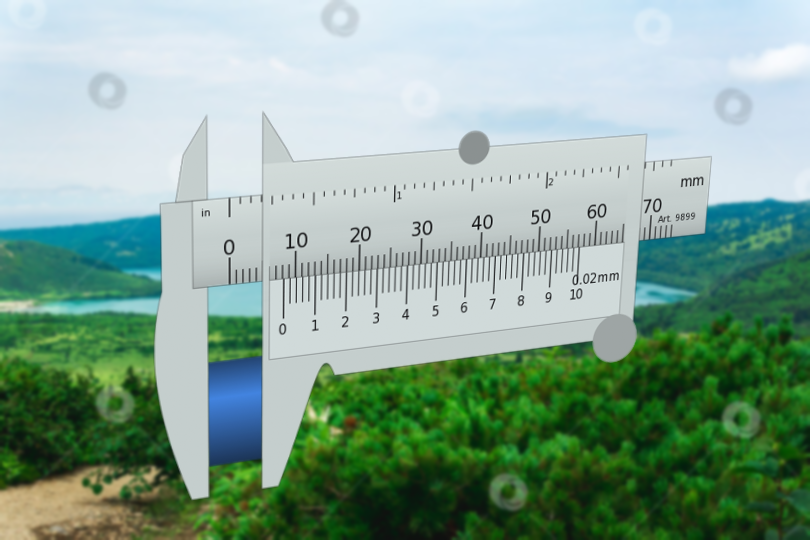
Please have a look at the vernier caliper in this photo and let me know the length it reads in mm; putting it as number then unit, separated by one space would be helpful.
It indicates 8.2 mm
